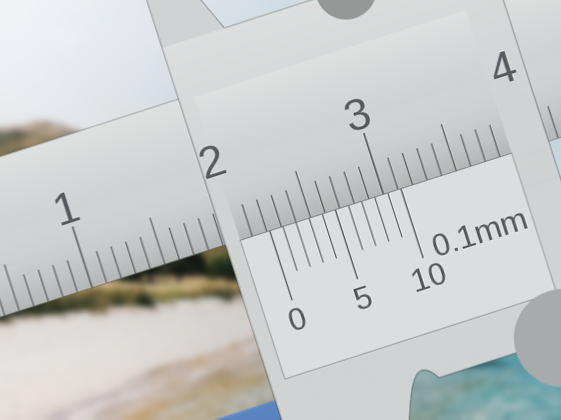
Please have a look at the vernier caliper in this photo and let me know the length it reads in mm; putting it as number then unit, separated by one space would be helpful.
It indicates 22.2 mm
